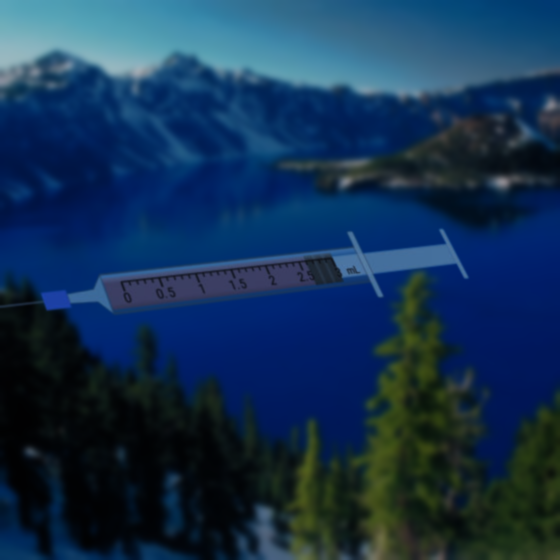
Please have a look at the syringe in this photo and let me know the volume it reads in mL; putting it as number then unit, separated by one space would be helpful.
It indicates 2.6 mL
